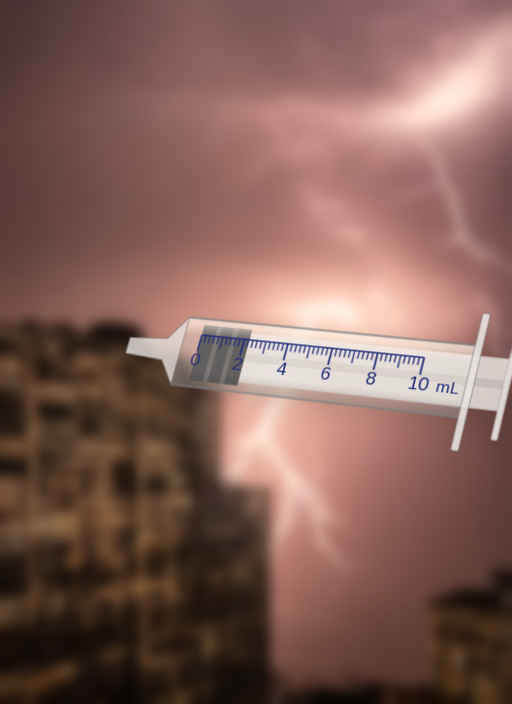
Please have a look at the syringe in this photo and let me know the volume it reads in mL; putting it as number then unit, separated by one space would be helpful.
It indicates 0 mL
